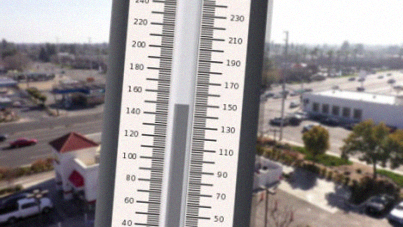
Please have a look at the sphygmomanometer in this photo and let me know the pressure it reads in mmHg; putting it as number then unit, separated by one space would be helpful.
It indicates 150 mmHg
